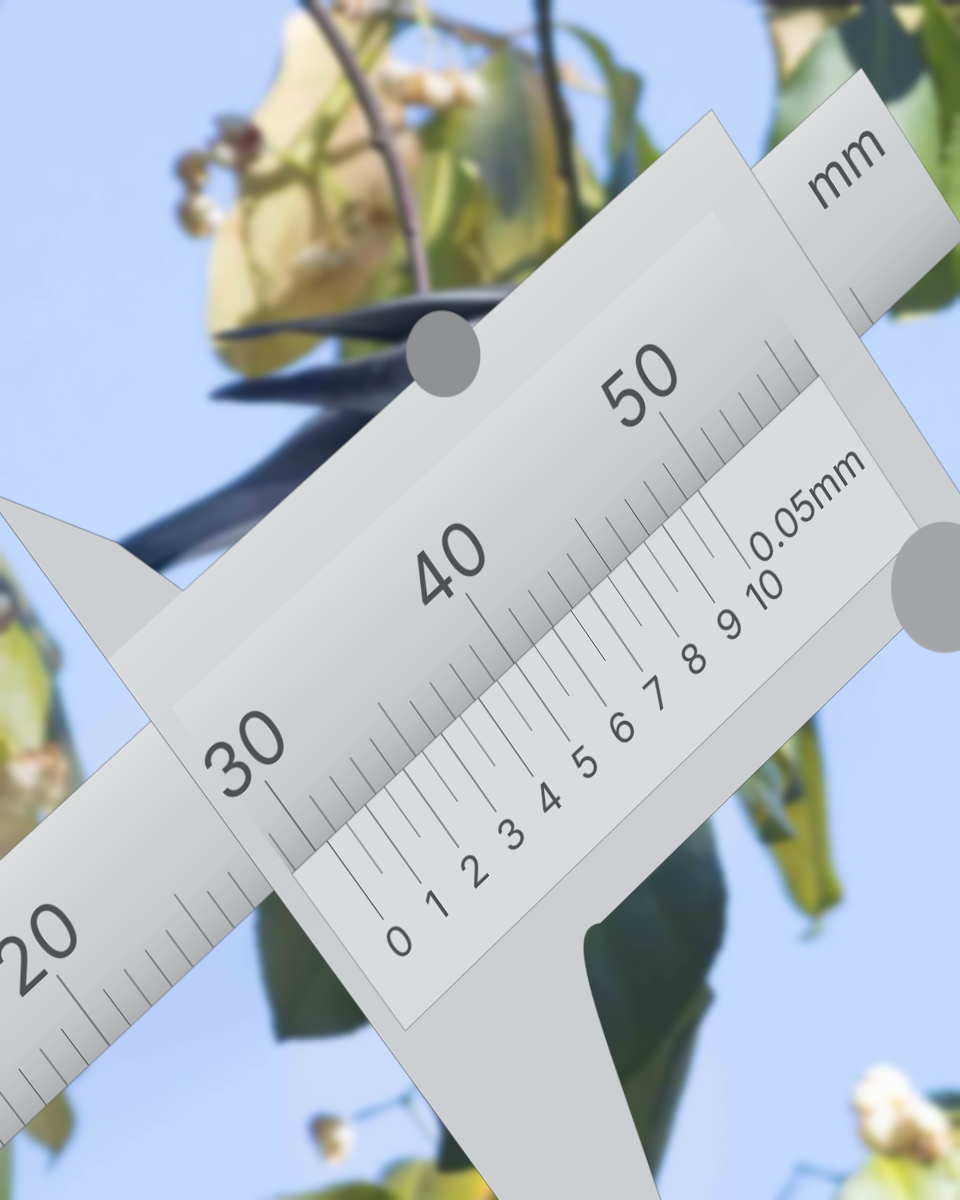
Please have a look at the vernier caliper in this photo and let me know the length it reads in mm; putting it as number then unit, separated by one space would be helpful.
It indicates 30.55 mm
